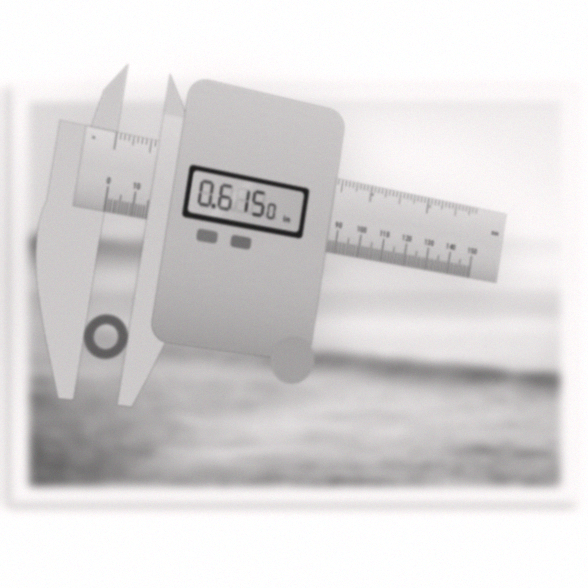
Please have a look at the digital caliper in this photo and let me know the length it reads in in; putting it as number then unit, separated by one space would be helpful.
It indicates 0.6150 in
